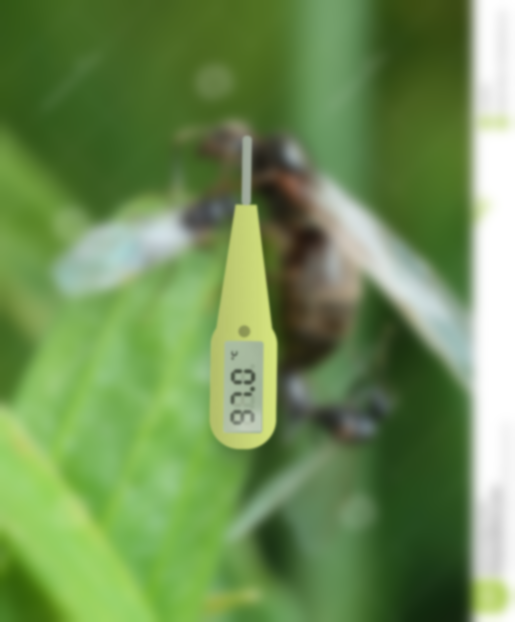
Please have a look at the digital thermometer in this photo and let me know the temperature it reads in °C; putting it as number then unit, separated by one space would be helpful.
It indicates 97.0 °C
